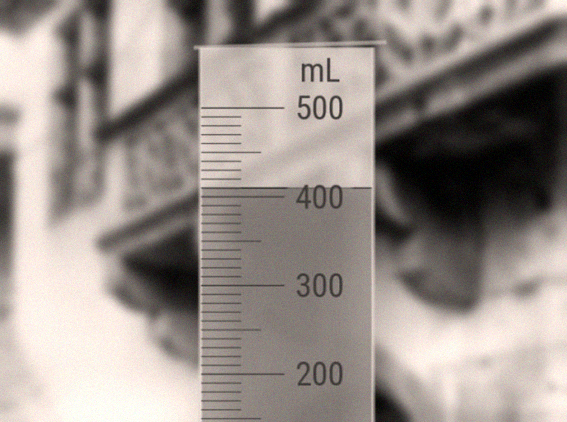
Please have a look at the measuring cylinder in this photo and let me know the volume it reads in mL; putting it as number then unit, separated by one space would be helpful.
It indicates 410 mL
